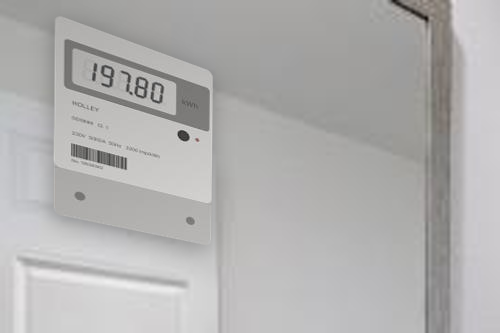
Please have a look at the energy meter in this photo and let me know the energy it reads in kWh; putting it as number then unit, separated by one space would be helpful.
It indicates 197.80 kWh
